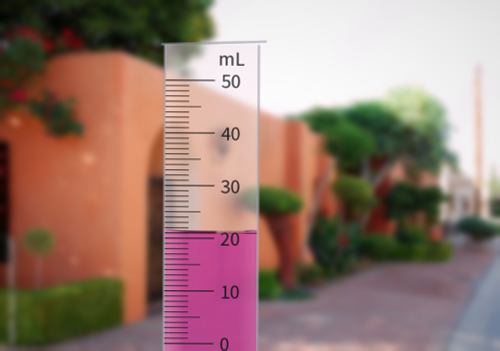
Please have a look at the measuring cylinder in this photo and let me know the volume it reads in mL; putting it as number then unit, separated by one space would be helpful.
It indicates 21 mL
